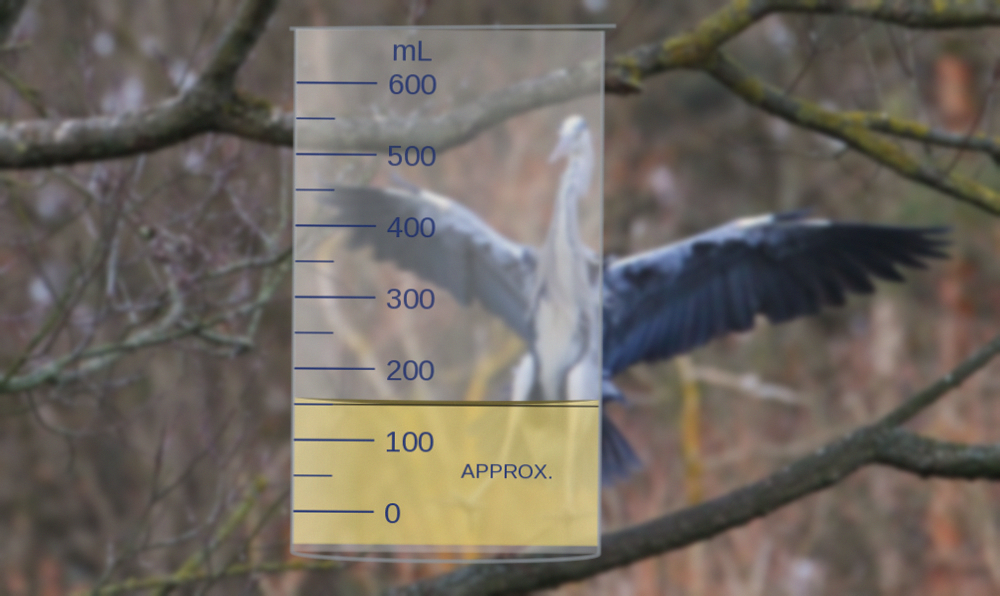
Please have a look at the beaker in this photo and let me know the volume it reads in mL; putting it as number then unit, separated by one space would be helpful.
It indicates 150 mL
